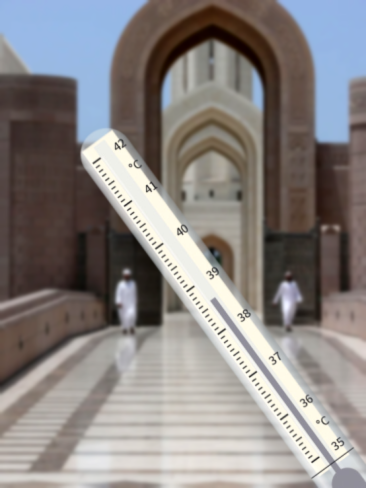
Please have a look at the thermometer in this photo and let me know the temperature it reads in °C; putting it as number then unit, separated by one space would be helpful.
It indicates 38.6 °C
